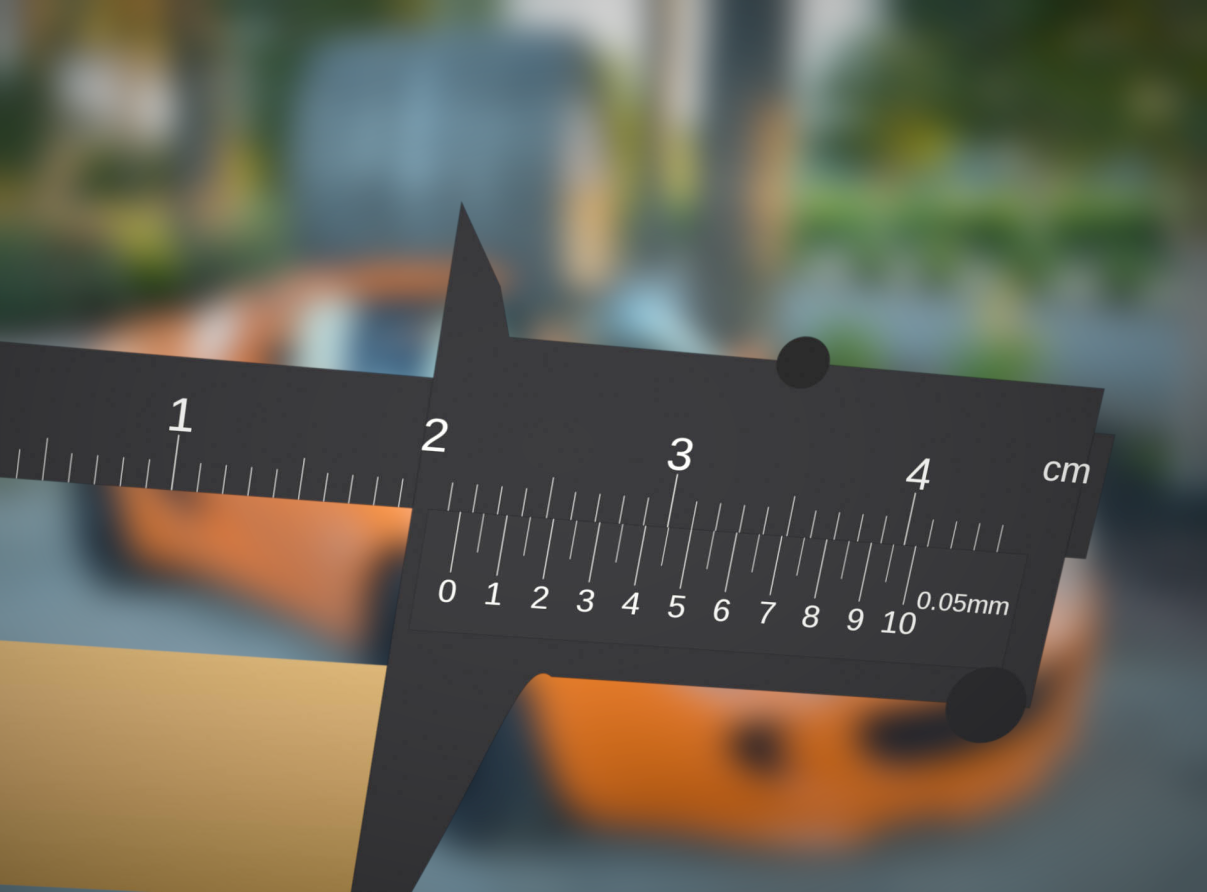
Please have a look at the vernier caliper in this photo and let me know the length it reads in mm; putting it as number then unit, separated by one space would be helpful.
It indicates 21.50 mm
